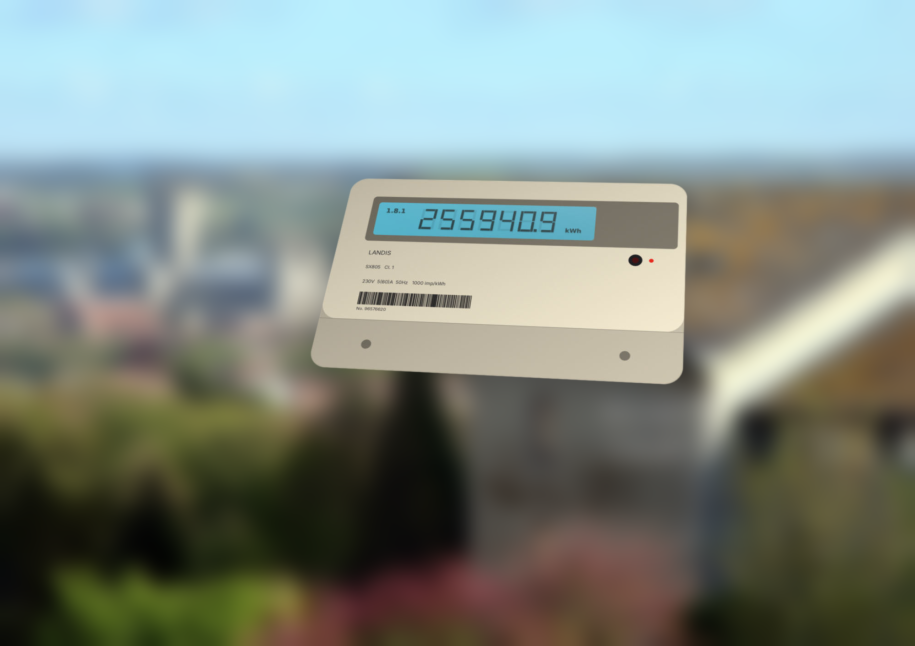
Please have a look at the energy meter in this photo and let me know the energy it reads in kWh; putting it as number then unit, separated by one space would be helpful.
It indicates 255940.9 kWh
